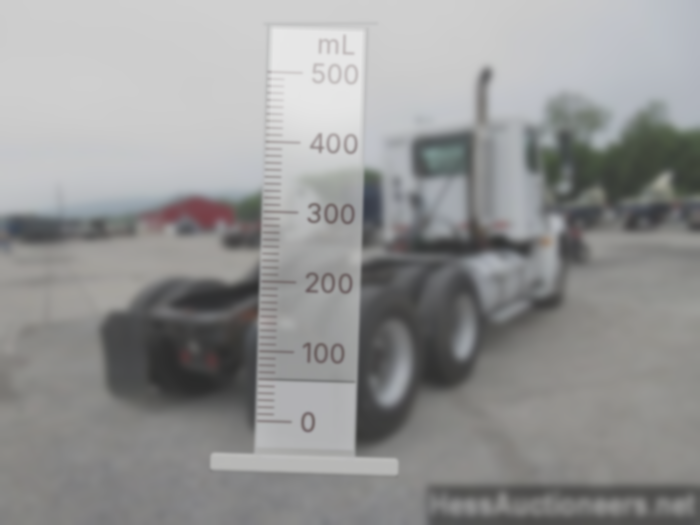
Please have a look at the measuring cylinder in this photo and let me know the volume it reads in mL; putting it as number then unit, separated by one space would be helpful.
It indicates 60 mL
